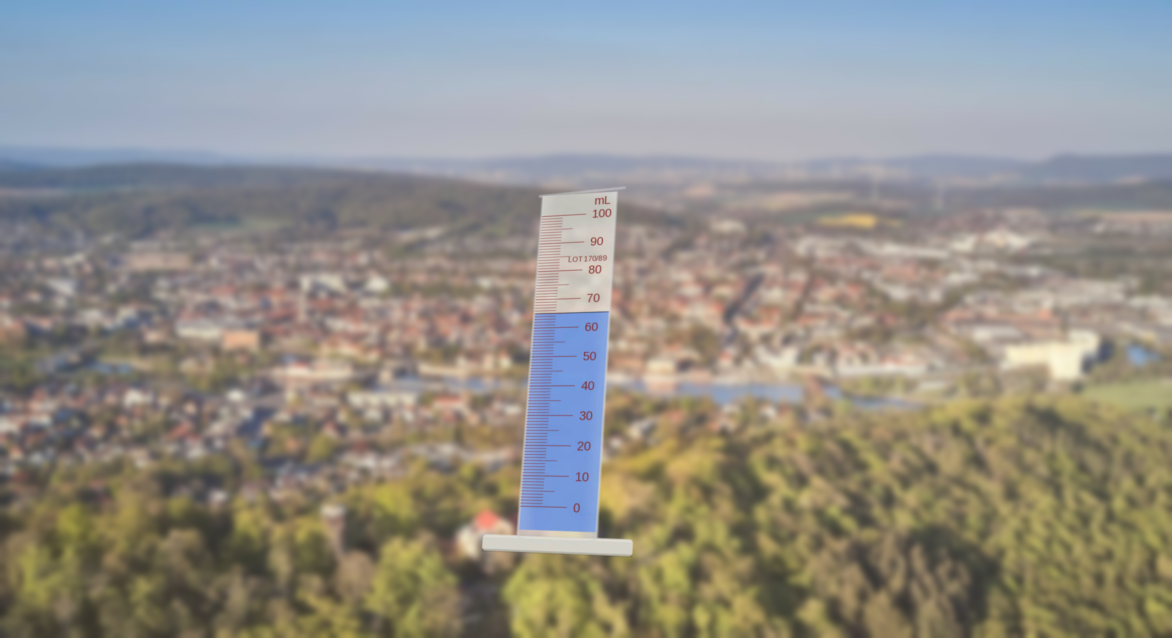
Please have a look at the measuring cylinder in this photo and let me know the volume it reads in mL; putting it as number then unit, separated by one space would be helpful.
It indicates 65 mL
